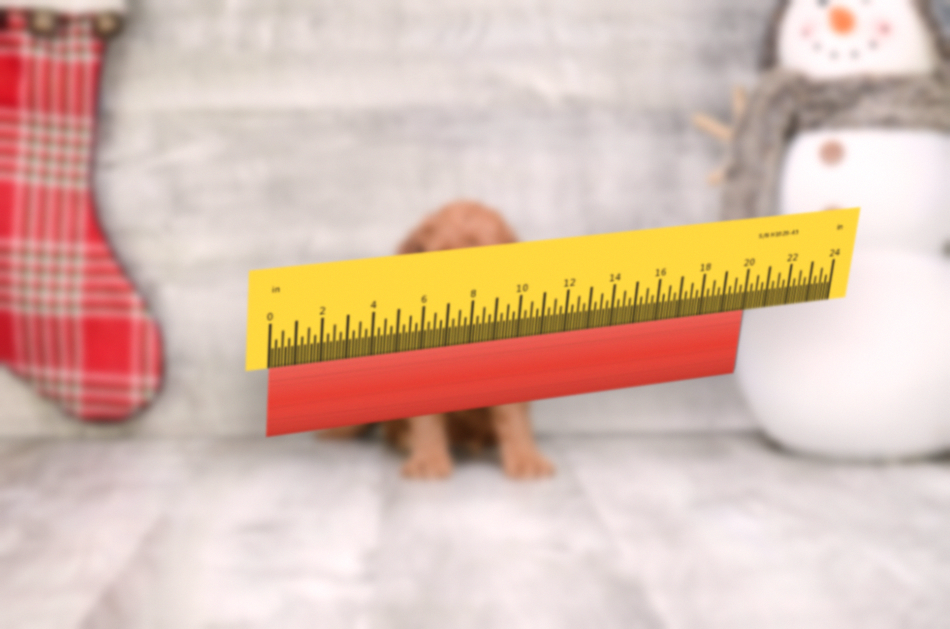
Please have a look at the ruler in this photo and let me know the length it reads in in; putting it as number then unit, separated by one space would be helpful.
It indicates 20 in
